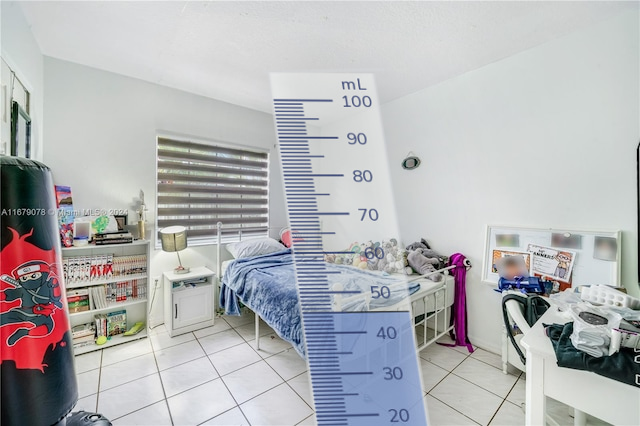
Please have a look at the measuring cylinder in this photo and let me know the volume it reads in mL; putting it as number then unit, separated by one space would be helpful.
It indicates 45 mL
